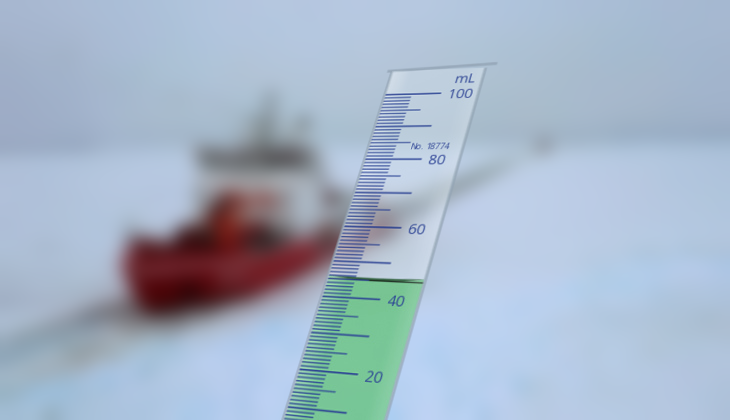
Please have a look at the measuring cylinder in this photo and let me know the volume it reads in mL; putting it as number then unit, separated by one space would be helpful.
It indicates 45 mL
